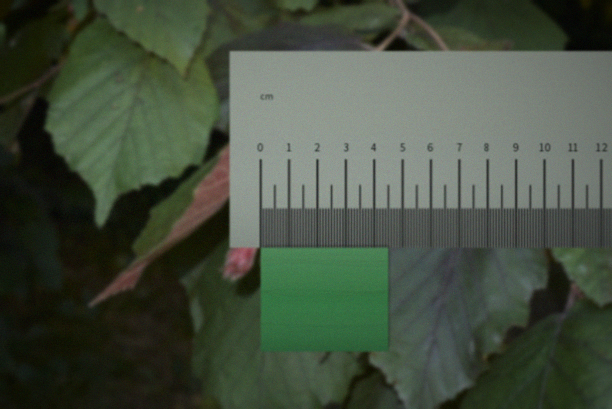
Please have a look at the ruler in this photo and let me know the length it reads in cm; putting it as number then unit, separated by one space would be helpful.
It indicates 4.5 cm
